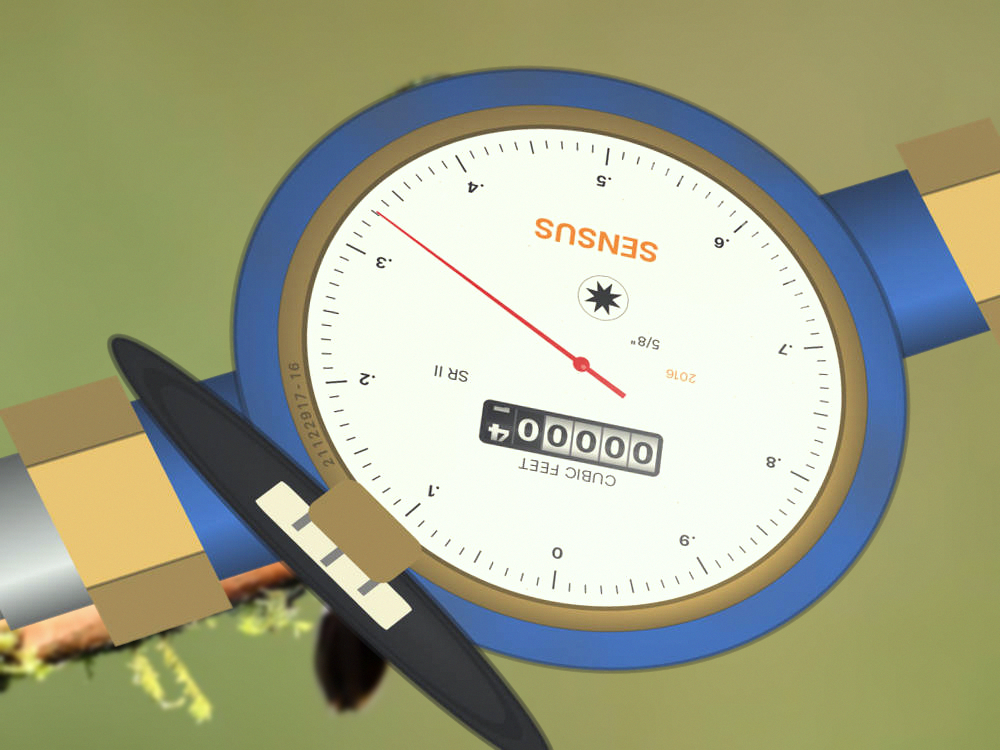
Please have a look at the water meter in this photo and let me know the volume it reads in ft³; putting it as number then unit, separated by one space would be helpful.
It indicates 4.33 ft³
